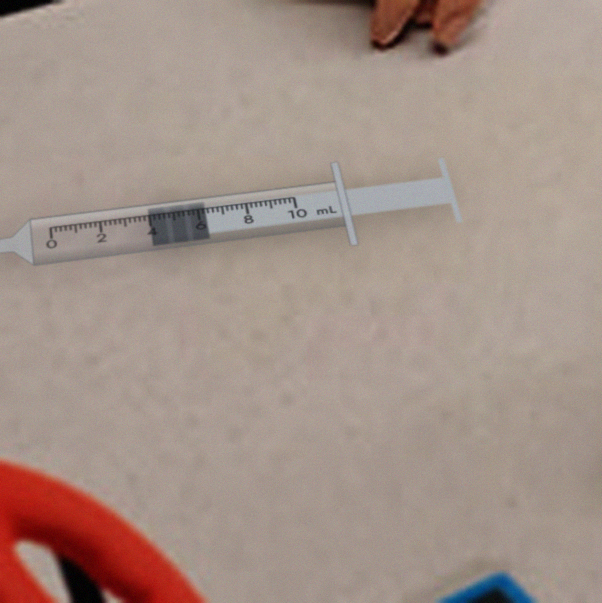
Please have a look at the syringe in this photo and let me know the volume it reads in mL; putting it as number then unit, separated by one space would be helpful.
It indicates 4 mL
